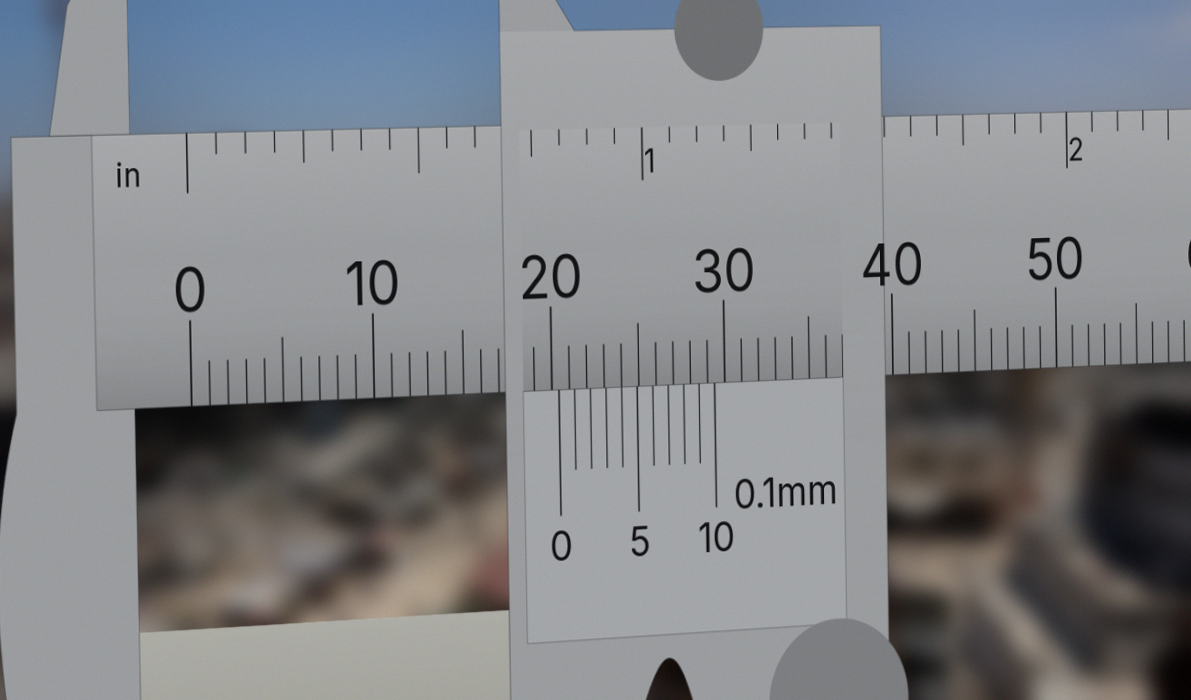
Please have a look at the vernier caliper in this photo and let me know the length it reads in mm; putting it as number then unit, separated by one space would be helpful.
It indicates 20.4 mm
